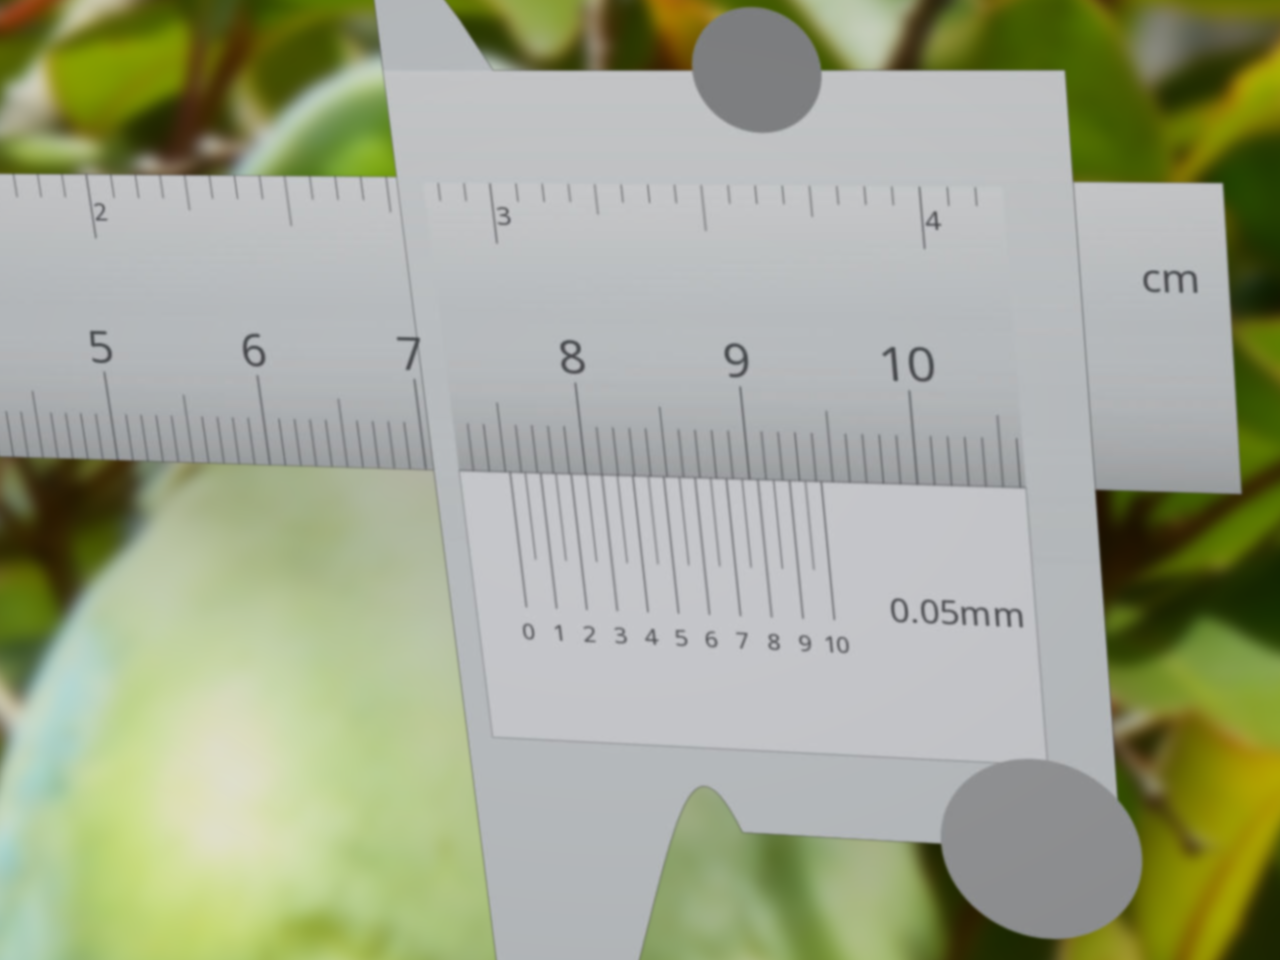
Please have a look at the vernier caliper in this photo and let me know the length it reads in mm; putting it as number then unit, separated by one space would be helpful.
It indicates 75.3 mm
